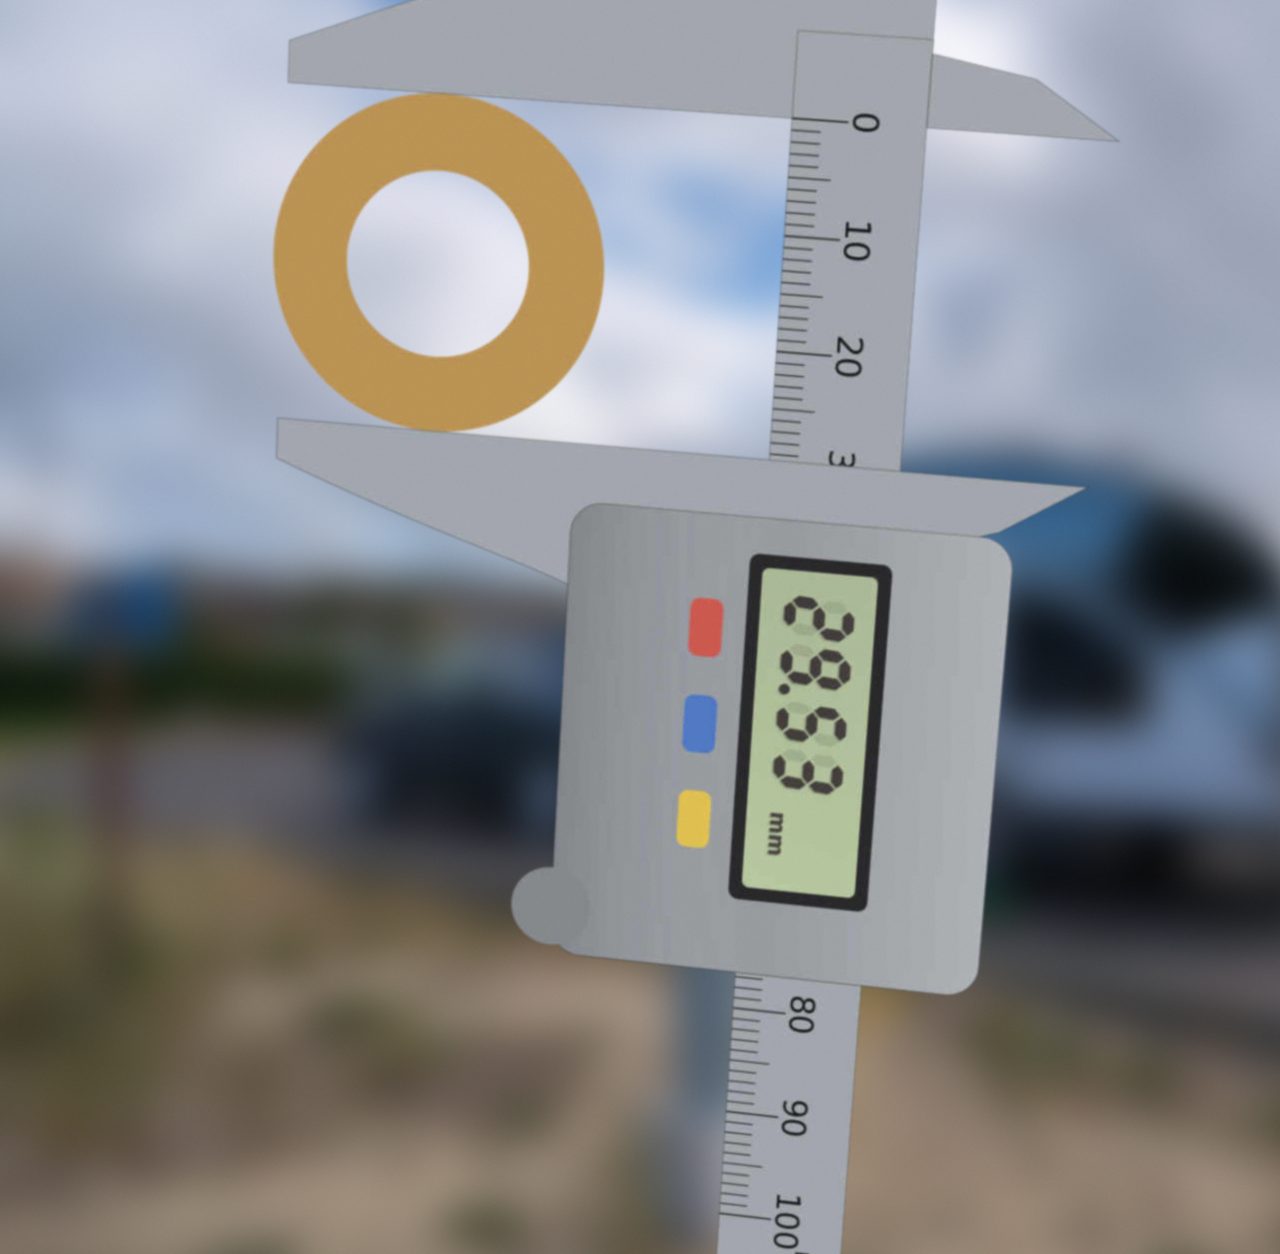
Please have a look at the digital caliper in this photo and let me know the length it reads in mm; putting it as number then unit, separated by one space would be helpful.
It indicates 29.53 mm
